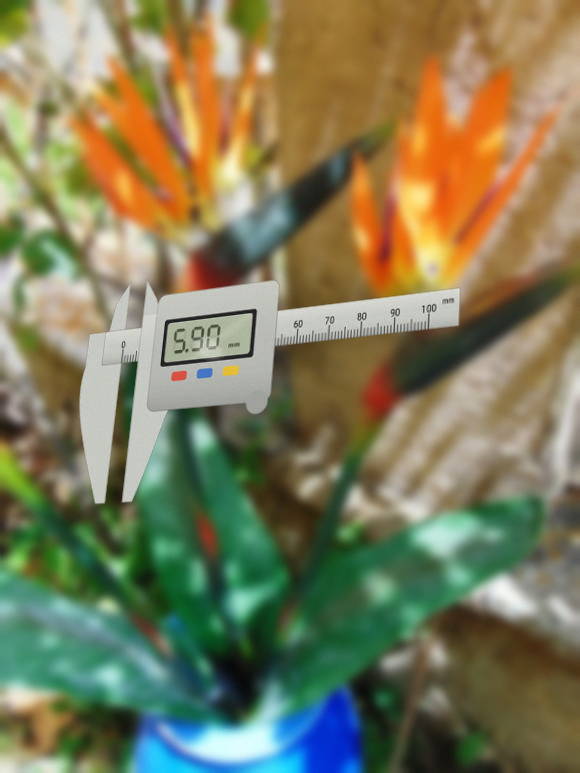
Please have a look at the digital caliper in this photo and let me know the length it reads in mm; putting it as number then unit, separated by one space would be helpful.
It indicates 5.90 mm
